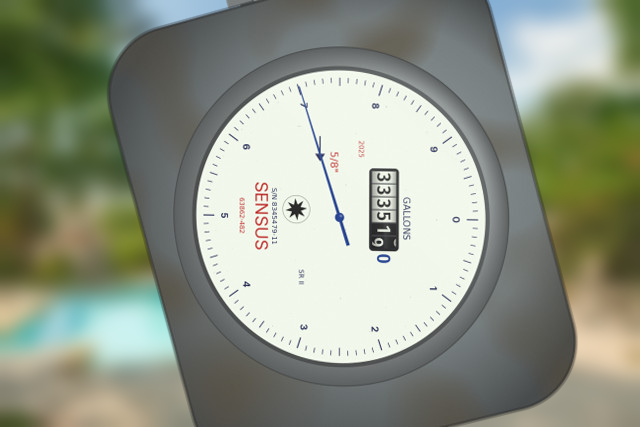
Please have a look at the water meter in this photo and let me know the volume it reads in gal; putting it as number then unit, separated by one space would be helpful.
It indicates 3335187.0 gal
